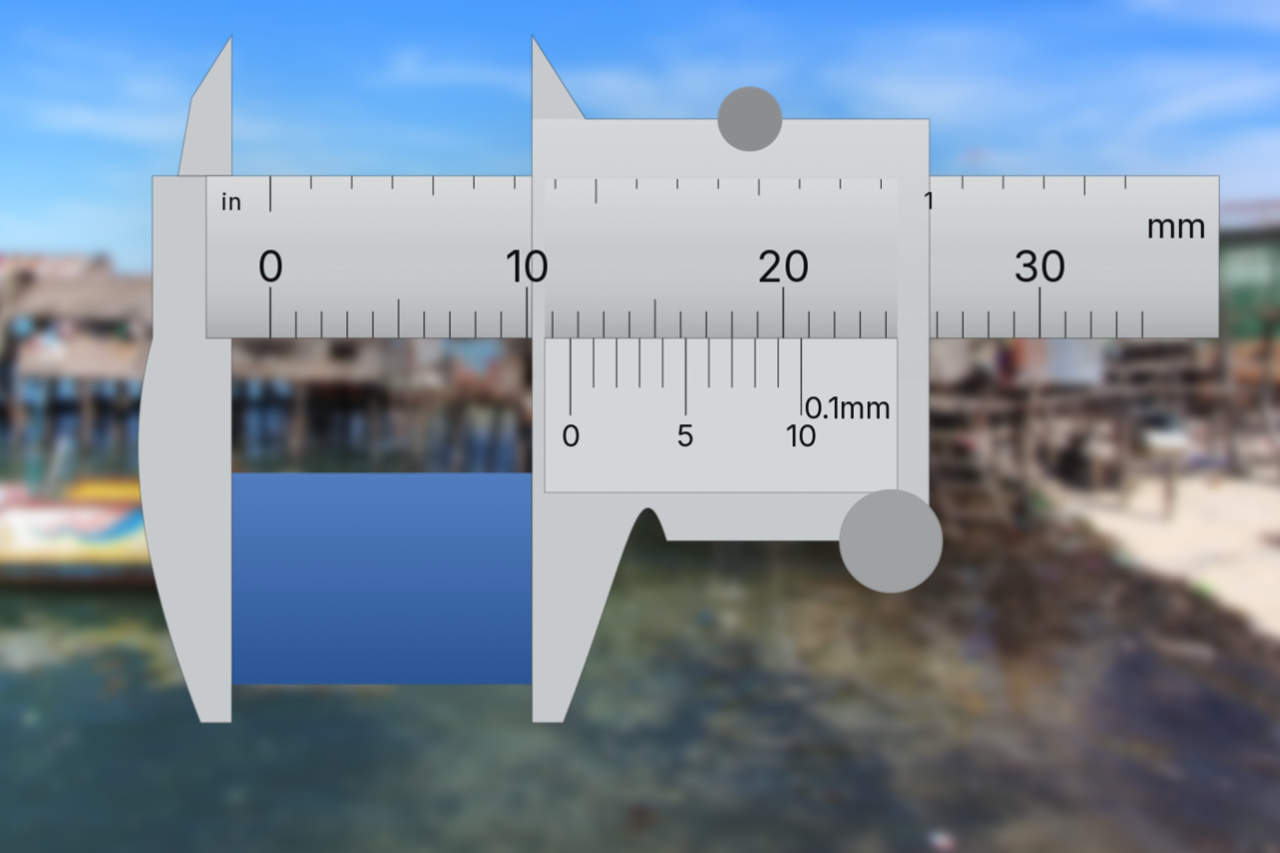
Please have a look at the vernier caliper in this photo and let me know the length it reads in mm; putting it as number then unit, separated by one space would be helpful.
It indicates 11.7 mm
